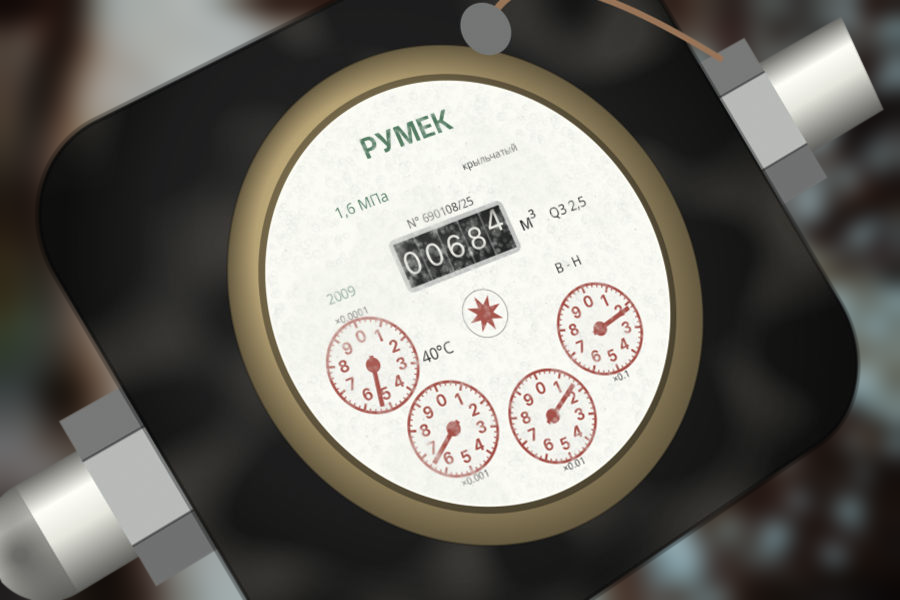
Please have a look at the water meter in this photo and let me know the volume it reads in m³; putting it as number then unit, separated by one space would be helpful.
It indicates 684.2165 m³
